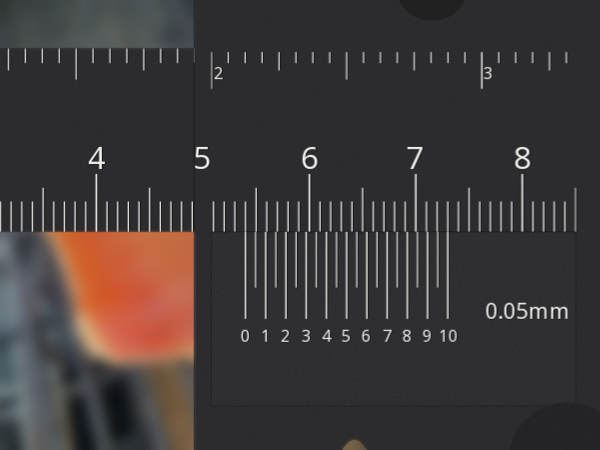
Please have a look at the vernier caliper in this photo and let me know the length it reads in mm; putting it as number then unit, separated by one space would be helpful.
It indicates 54.0 mm
